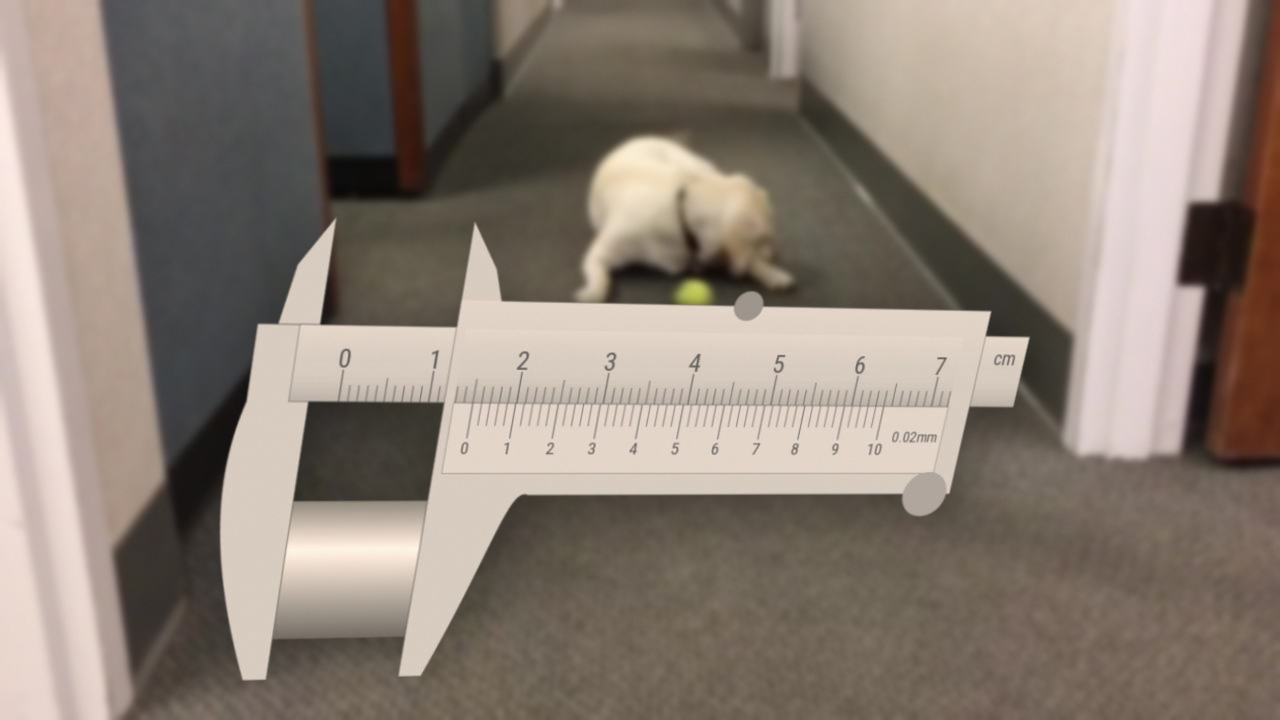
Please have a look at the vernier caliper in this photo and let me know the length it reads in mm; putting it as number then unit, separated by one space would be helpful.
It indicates 15.0 mm
